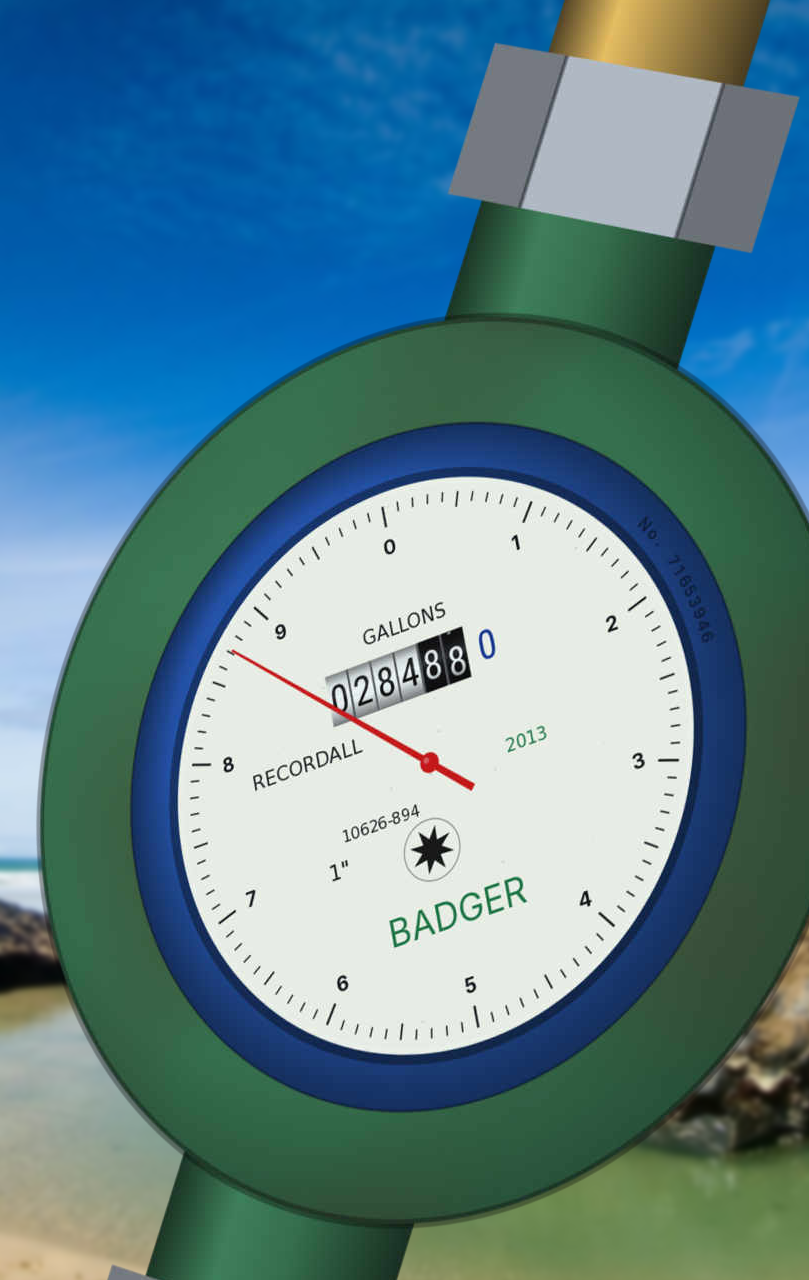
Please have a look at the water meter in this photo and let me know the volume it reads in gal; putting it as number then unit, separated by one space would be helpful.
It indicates 284878.7 gal
